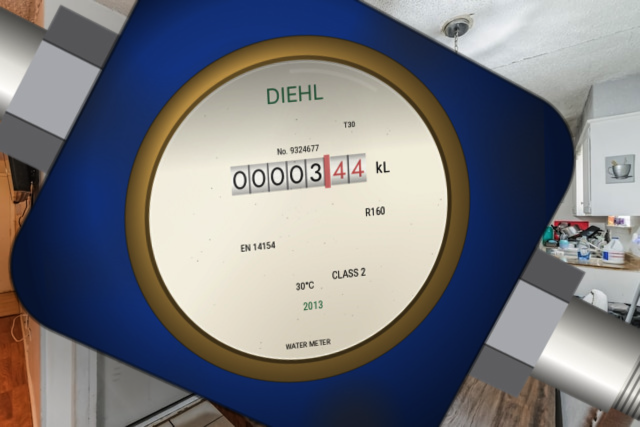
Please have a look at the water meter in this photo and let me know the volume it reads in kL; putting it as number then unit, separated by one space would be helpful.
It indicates 3.44 kL
